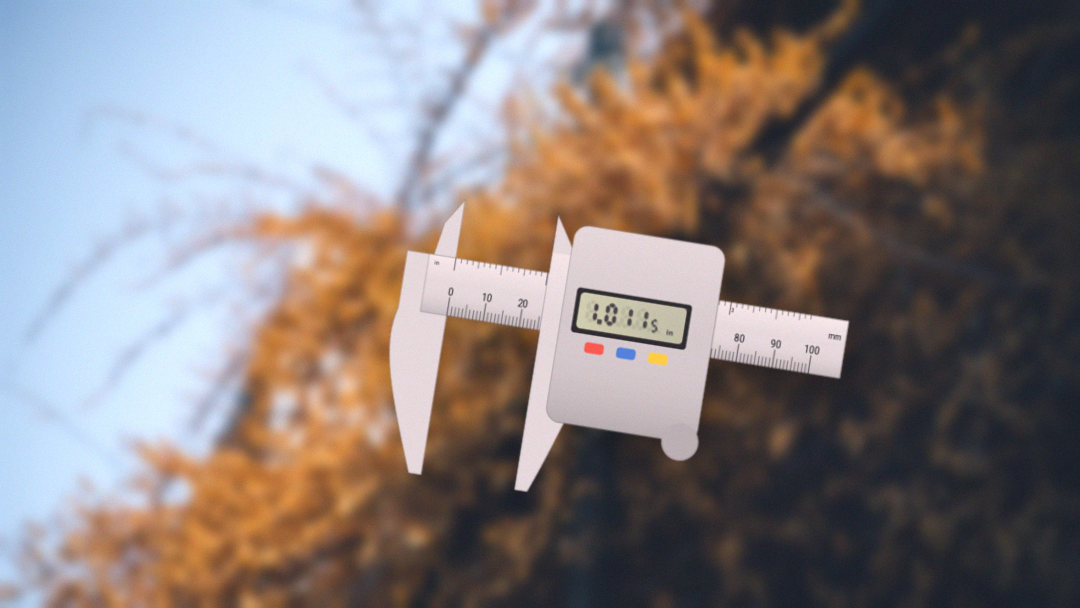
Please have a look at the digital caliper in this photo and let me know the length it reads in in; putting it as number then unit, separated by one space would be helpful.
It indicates 1.0115 in
